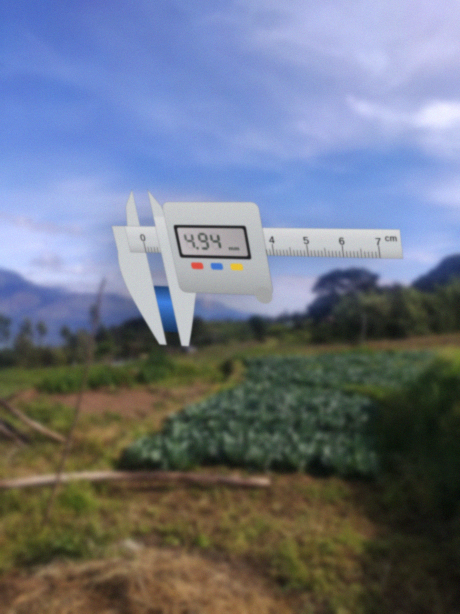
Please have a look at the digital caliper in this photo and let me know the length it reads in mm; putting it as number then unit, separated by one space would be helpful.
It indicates 4.94 mm
